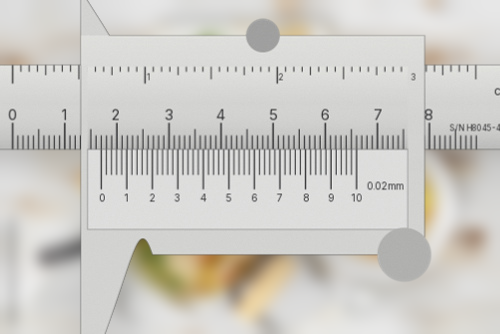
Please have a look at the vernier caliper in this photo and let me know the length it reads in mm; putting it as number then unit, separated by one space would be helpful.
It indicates 17.0 mm
